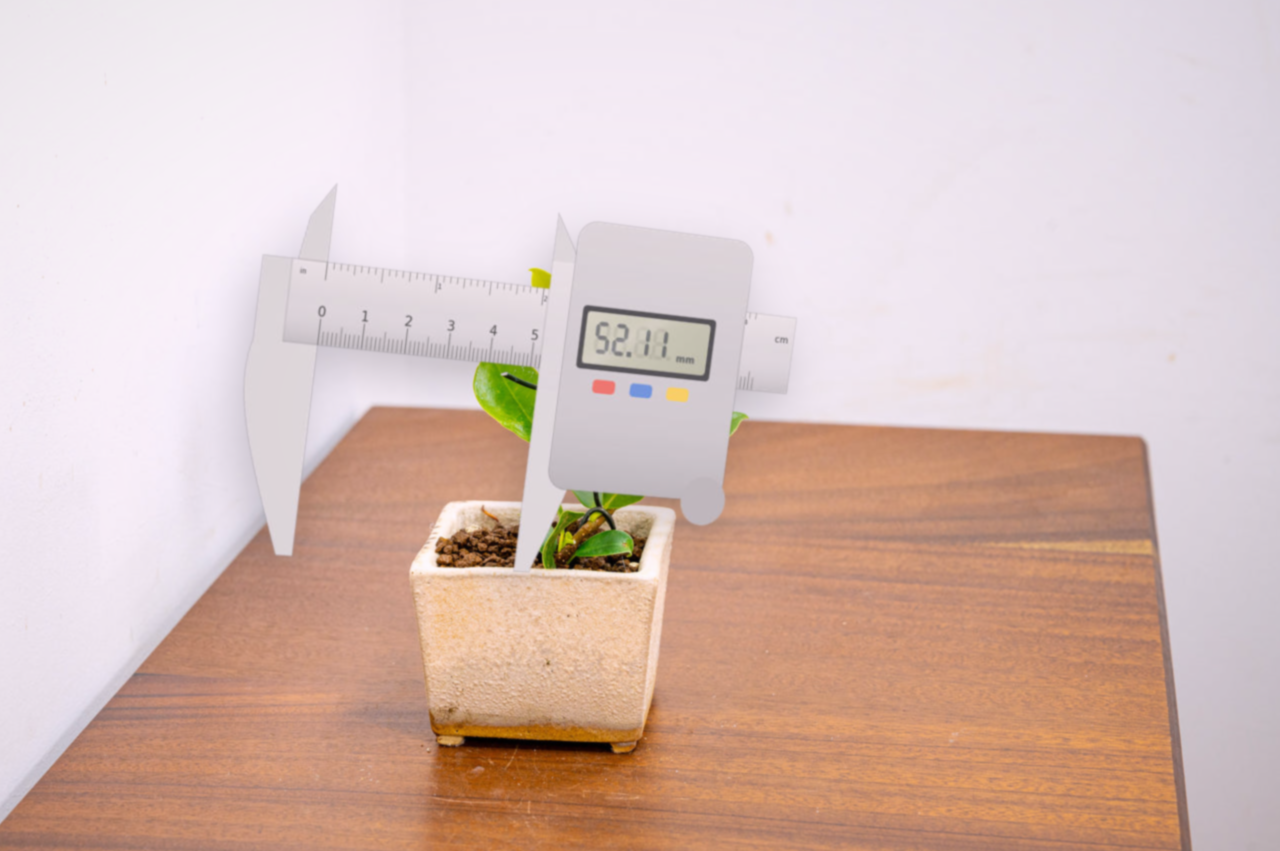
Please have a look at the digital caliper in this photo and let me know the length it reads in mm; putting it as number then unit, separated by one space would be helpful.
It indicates 52.11 mm
